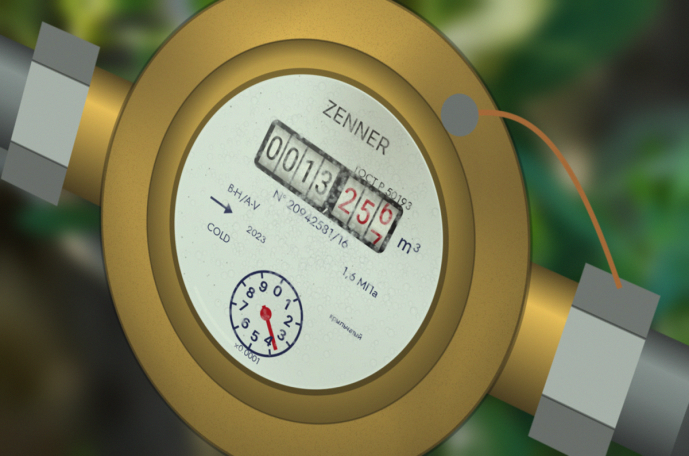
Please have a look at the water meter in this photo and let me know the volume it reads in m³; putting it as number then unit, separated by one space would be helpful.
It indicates 13.2563 m³
